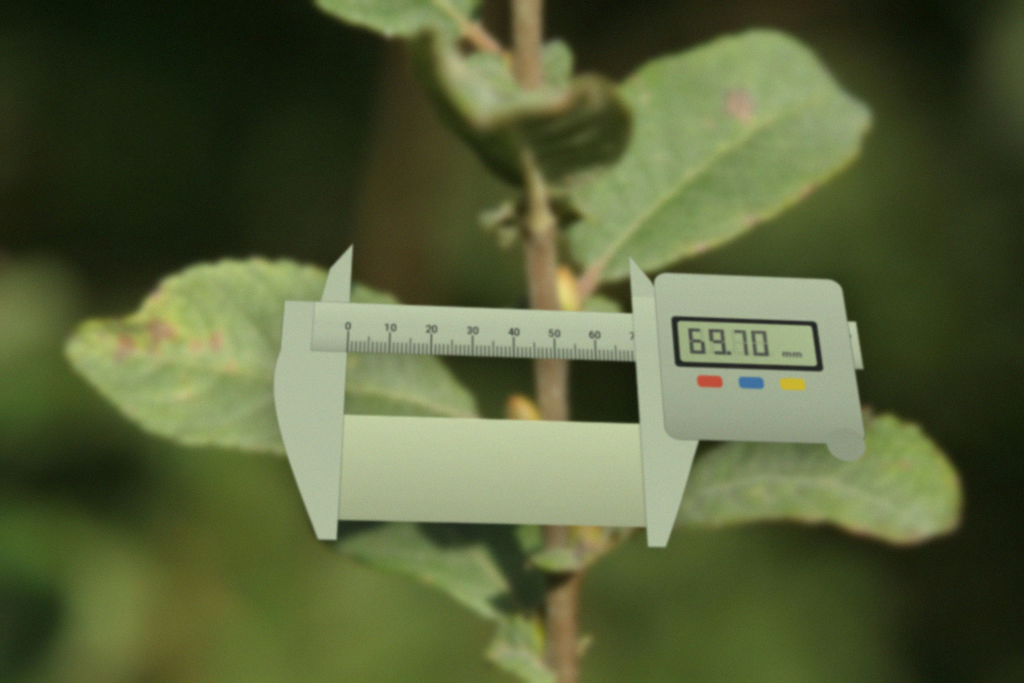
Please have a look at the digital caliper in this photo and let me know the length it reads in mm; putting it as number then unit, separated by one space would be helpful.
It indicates 69.70 mm
